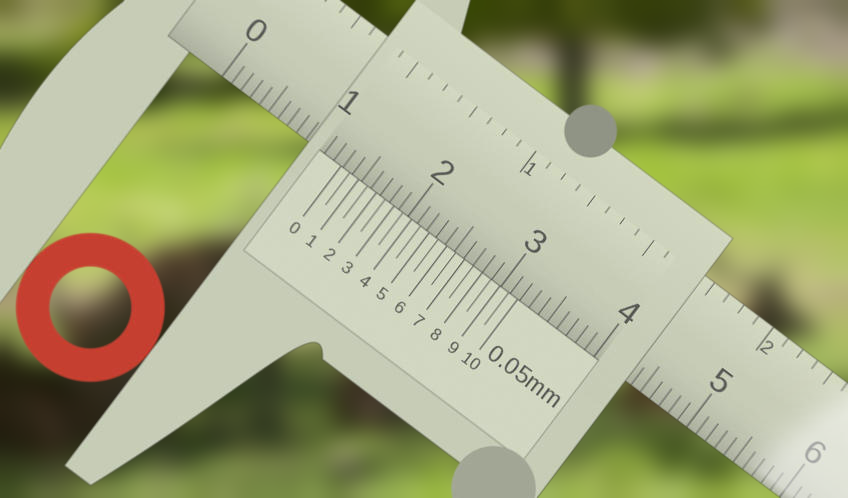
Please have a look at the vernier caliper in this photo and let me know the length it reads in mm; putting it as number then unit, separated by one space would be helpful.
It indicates 12.8 mm
